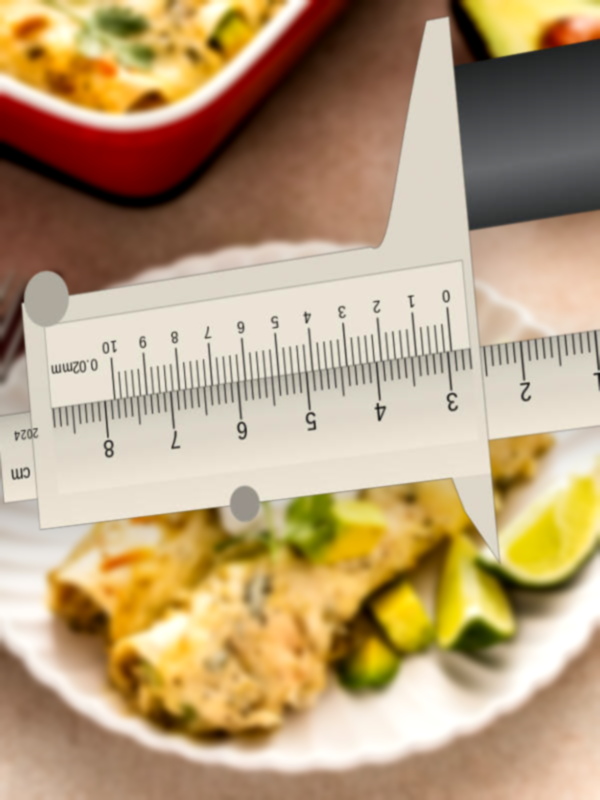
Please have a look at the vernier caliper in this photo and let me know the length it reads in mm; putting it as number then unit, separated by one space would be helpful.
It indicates 29.5 mm
